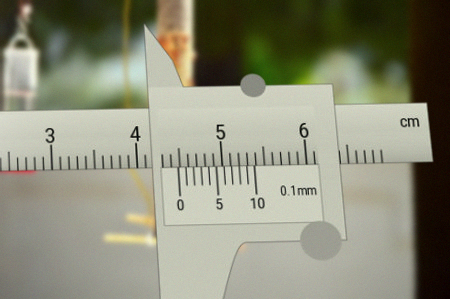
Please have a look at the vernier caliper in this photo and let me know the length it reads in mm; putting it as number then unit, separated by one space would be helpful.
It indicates 44.8 mm
